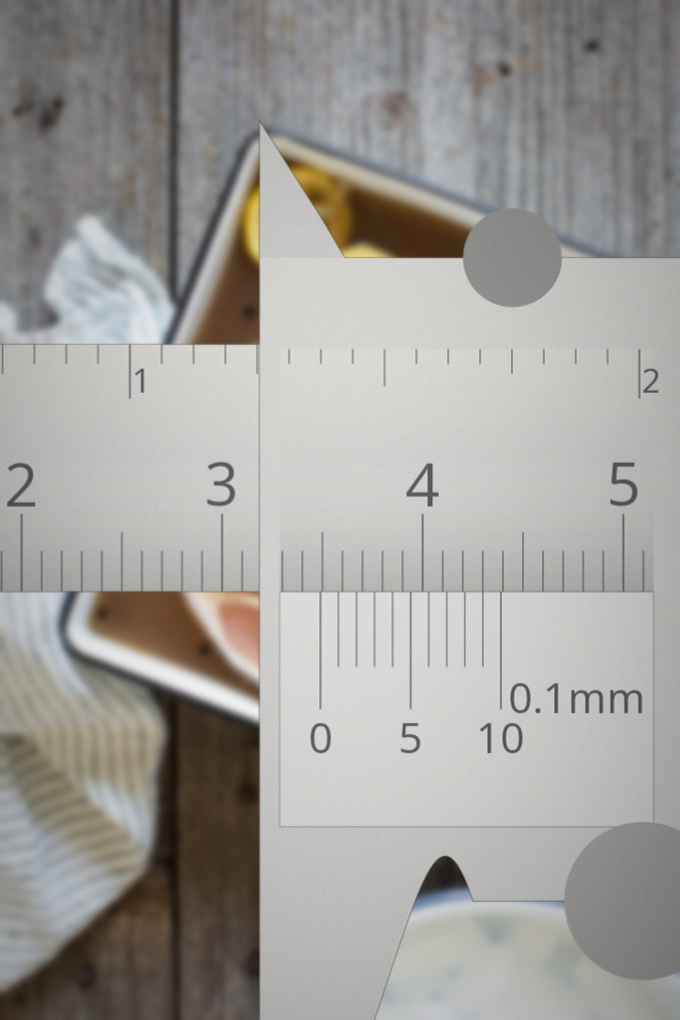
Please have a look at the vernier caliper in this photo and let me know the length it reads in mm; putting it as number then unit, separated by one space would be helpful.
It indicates 34.9 mm
